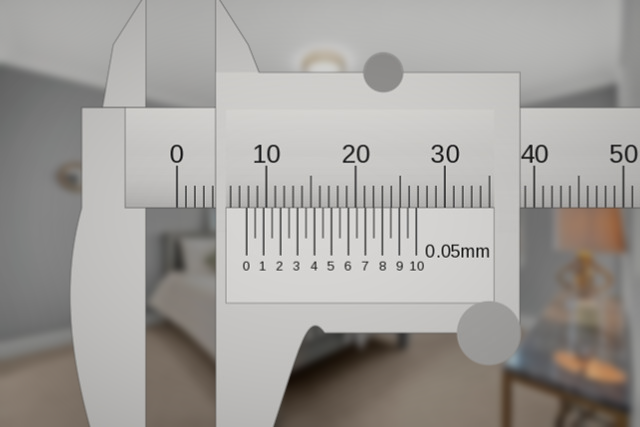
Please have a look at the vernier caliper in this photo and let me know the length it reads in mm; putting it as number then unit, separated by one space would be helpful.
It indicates 7.8 mm
